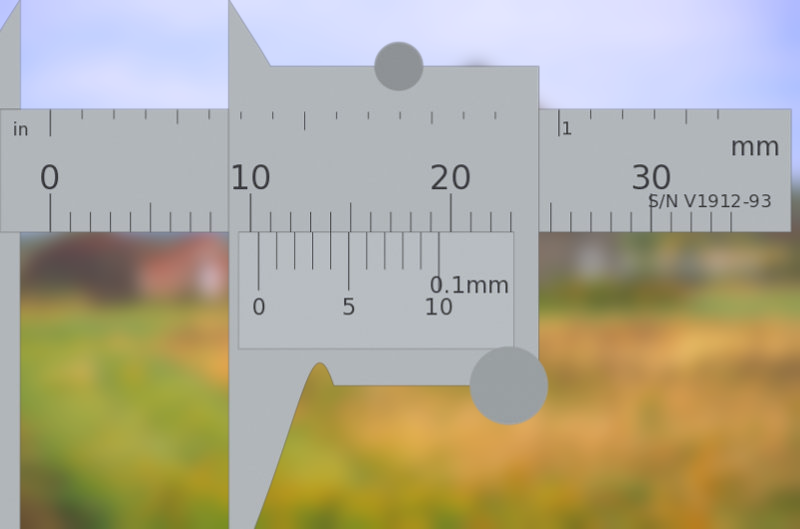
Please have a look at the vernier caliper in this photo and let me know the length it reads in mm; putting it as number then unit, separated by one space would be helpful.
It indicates 10.4 mm
